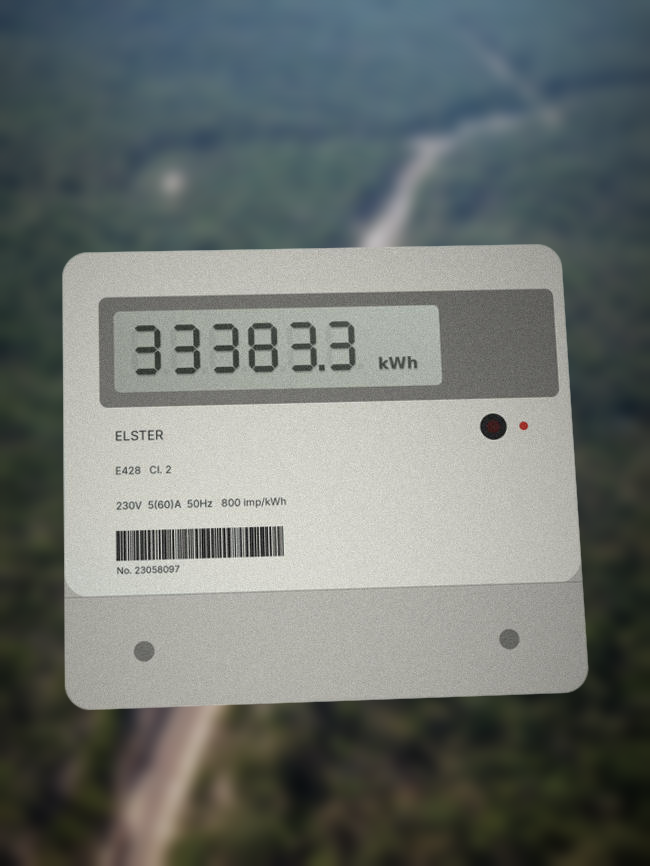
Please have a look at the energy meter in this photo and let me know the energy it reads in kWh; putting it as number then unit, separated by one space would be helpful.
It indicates 33383.3 kWh
